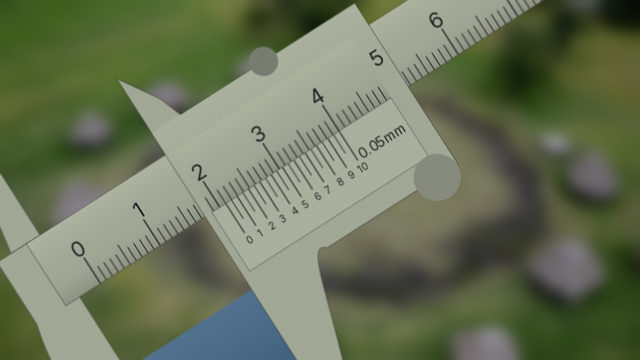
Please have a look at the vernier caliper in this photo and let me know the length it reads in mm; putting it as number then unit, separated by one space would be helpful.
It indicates 21.0 mm
